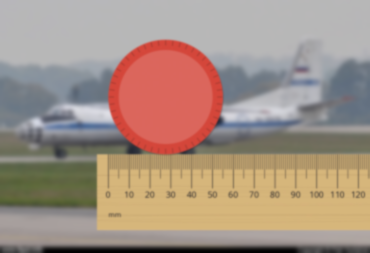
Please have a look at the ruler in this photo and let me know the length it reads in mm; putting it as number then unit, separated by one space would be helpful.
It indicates 55 mm
